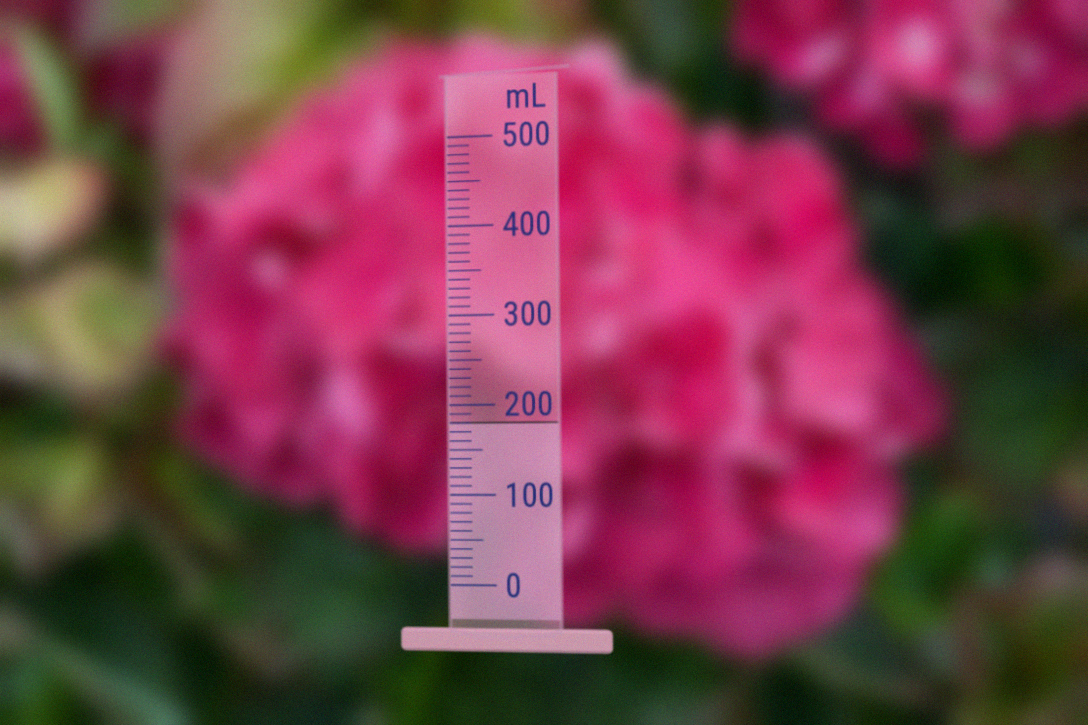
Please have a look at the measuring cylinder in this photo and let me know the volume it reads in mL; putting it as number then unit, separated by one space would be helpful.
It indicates 180 mL
